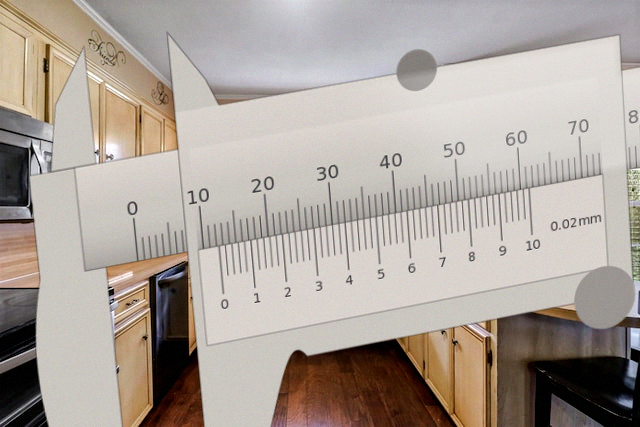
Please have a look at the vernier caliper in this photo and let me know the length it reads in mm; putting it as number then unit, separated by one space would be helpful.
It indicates 12.4 mm
